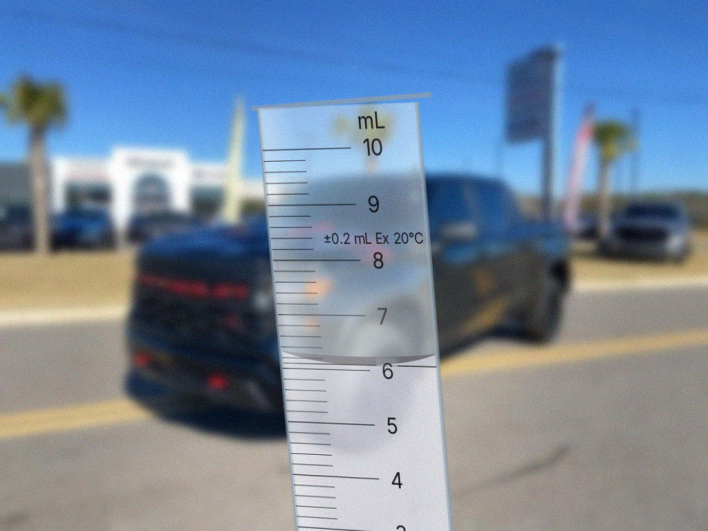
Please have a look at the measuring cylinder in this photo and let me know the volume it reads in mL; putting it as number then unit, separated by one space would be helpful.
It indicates 6.1 mL
